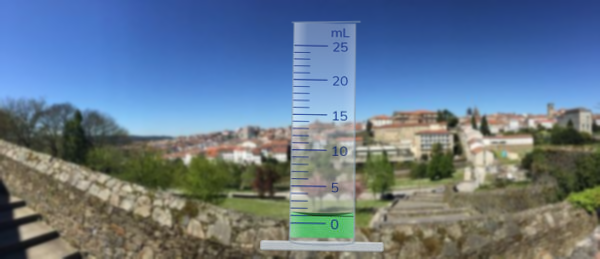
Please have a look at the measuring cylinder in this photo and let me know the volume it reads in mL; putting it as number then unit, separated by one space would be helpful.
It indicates 1 mL
